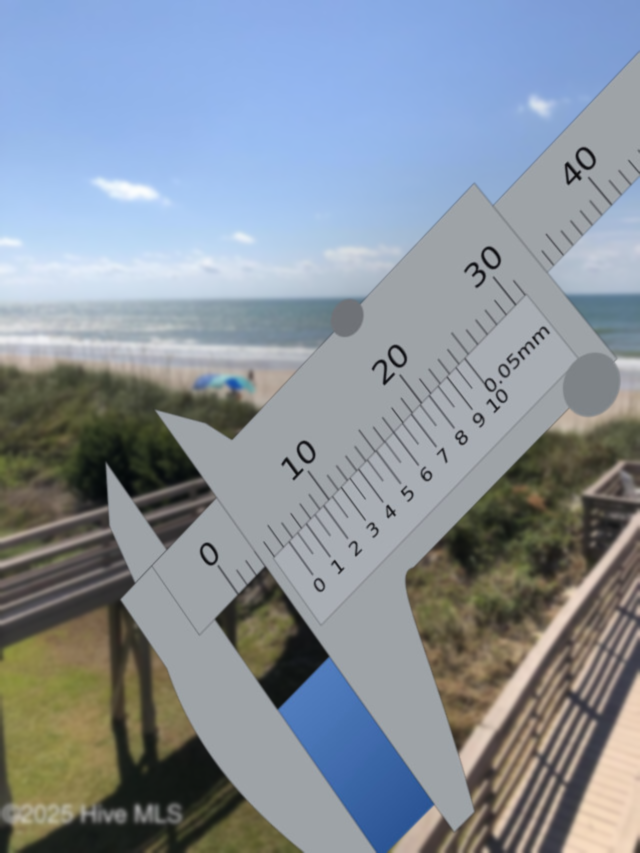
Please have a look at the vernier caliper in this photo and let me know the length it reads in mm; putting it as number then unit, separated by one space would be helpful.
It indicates 5.6 mm
